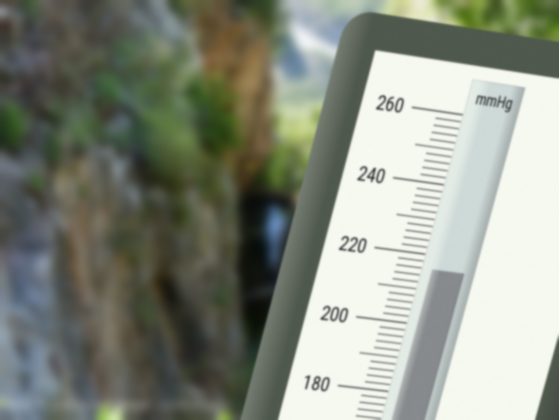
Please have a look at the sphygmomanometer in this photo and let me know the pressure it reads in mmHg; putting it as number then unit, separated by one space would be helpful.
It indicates 216 mmHg
